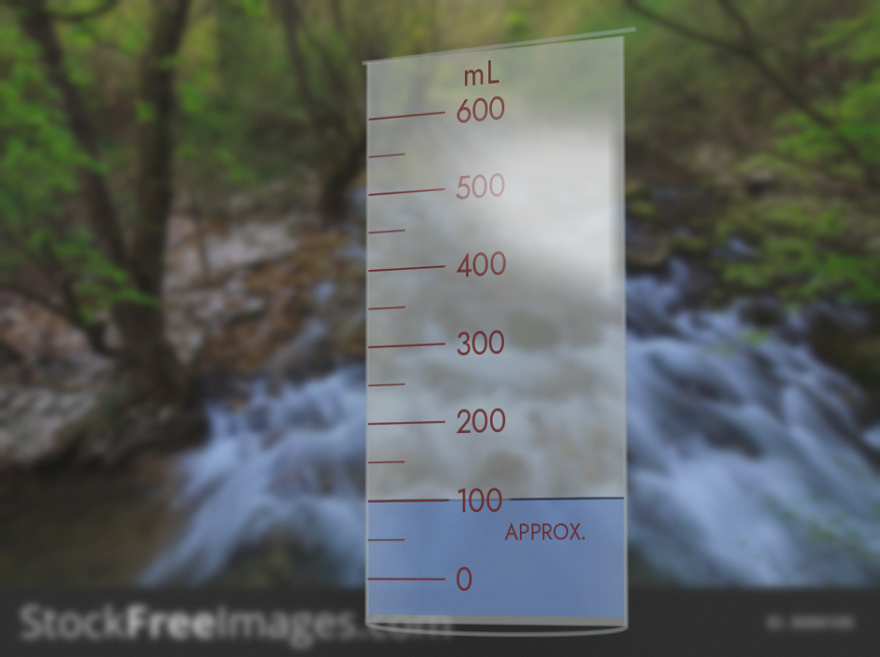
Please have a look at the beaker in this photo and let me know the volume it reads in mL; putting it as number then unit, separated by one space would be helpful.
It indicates 100 mL
